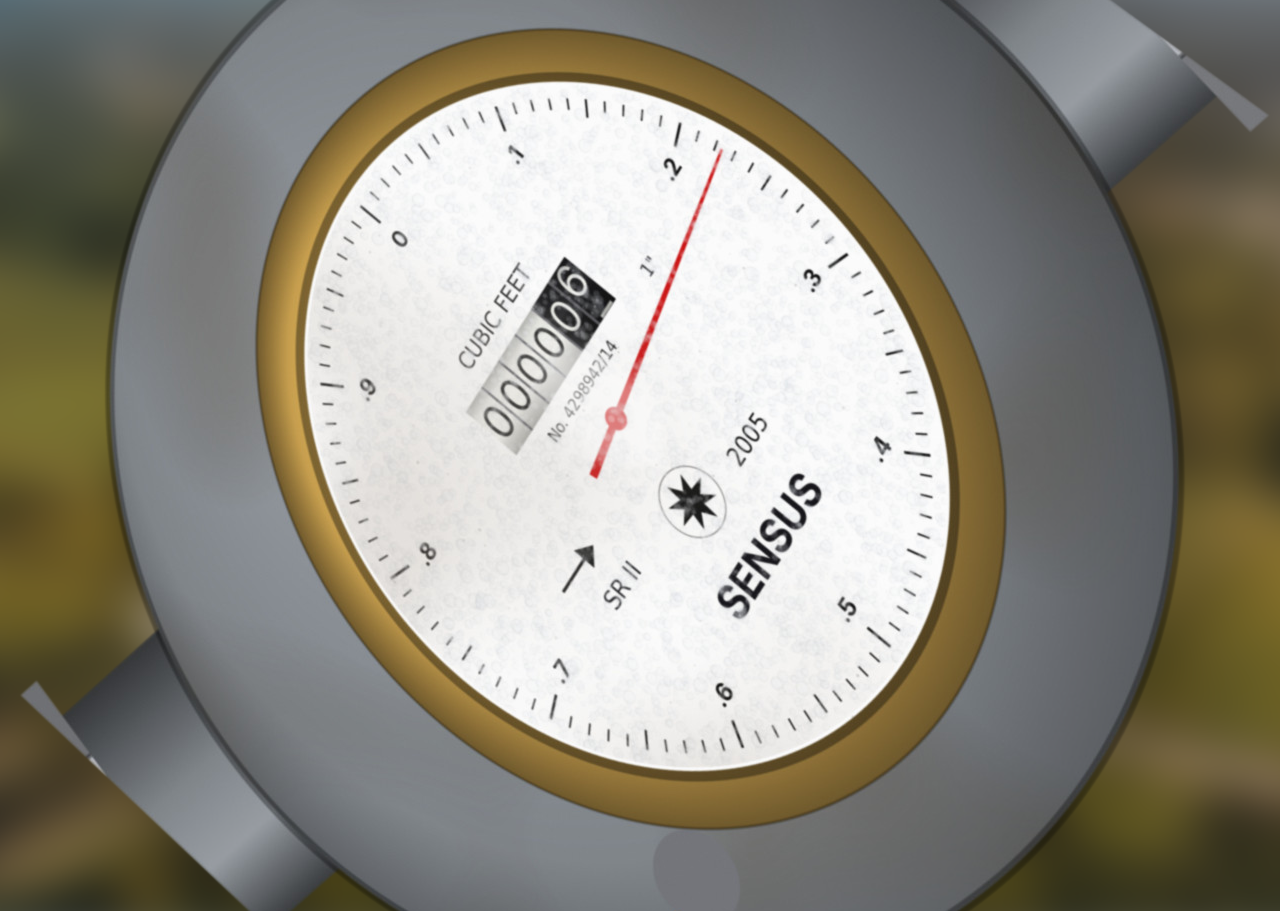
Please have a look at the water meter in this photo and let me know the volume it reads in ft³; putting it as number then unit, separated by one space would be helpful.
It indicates 6.22 ft³
